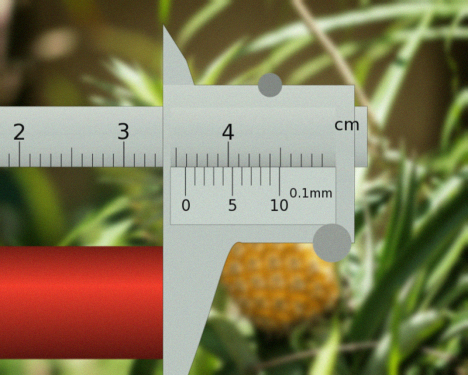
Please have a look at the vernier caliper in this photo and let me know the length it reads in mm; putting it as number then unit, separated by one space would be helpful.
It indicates 35.9 mm
